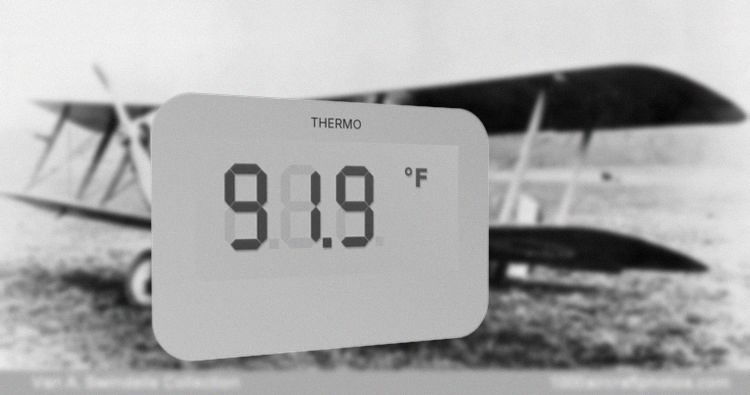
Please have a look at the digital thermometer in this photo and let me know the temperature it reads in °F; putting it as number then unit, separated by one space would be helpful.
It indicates 91.9 °F
